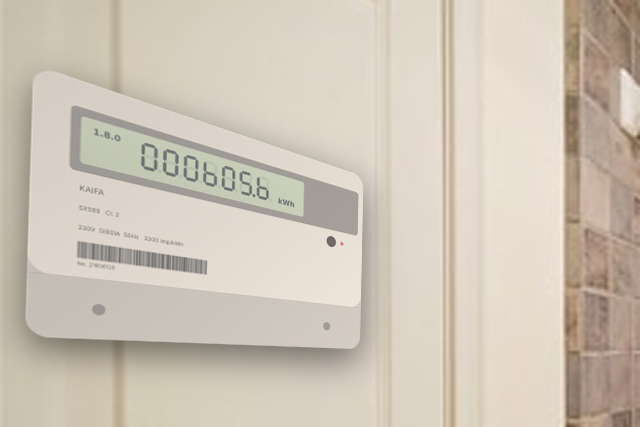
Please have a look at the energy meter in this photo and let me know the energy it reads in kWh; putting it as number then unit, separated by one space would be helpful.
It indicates 605.6 kWh
